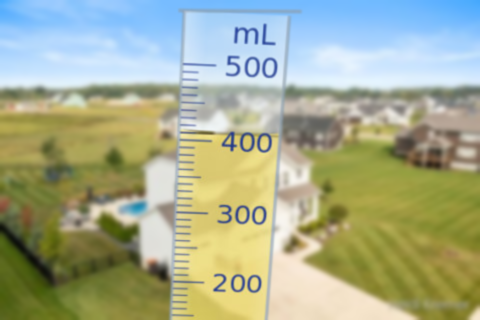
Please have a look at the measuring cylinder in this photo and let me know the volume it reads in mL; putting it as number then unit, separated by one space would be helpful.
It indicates 410 mL
